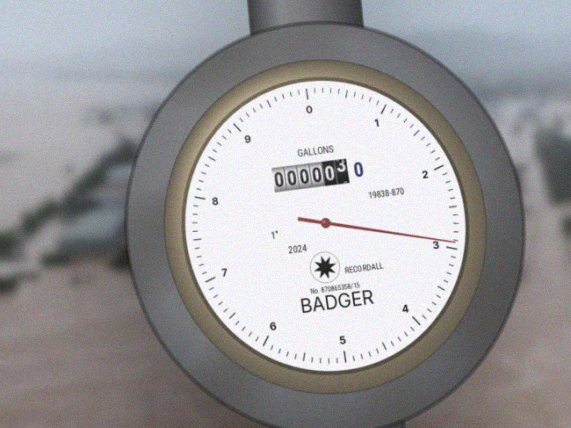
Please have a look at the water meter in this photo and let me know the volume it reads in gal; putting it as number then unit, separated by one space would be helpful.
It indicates 32.9 gal
